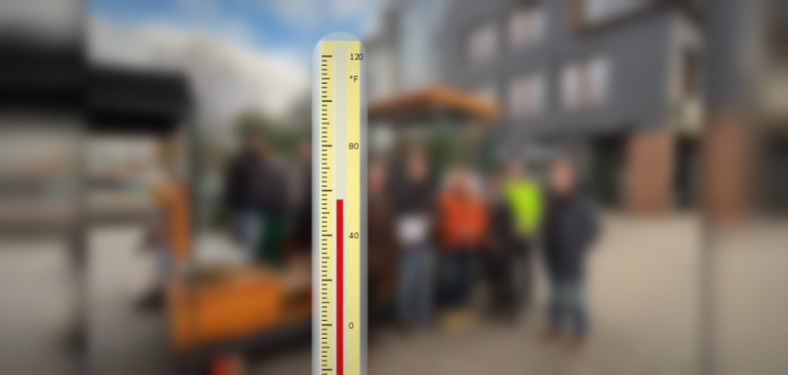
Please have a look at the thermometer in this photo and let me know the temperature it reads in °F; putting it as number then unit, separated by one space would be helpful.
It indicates 56 °F
